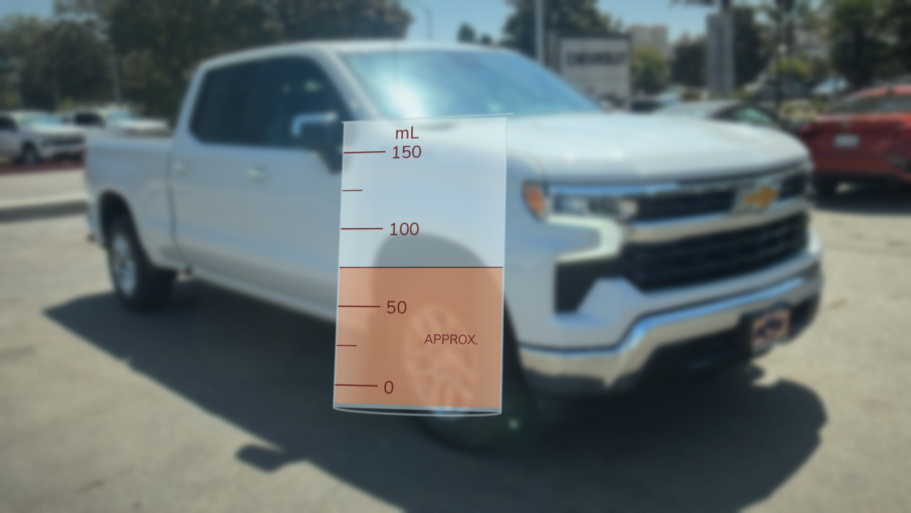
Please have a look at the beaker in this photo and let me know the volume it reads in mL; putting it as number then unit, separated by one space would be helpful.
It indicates 75 mL
